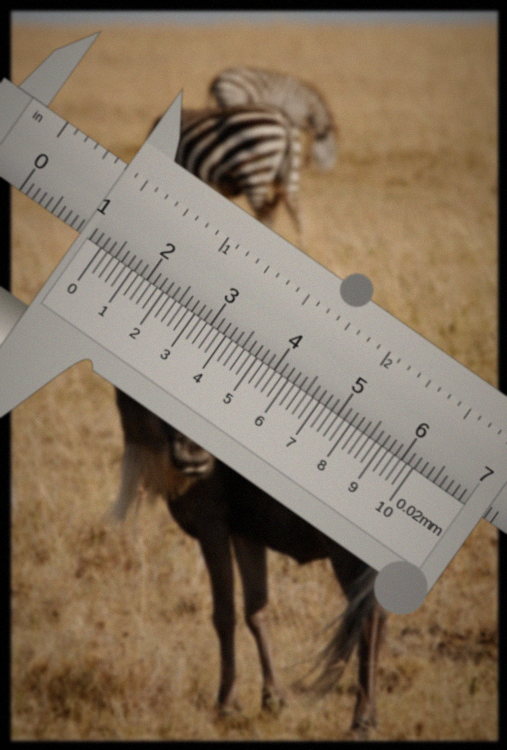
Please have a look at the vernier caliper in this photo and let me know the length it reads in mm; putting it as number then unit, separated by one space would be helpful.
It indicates 12.8 mm
